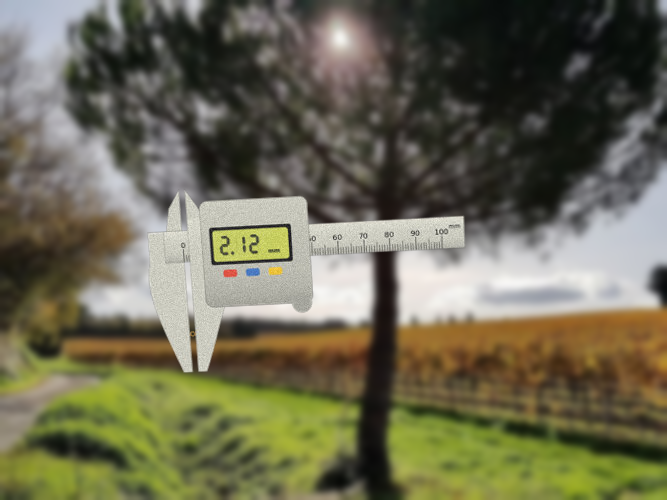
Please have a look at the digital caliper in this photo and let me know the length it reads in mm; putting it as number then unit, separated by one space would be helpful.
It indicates 2.12 mm
